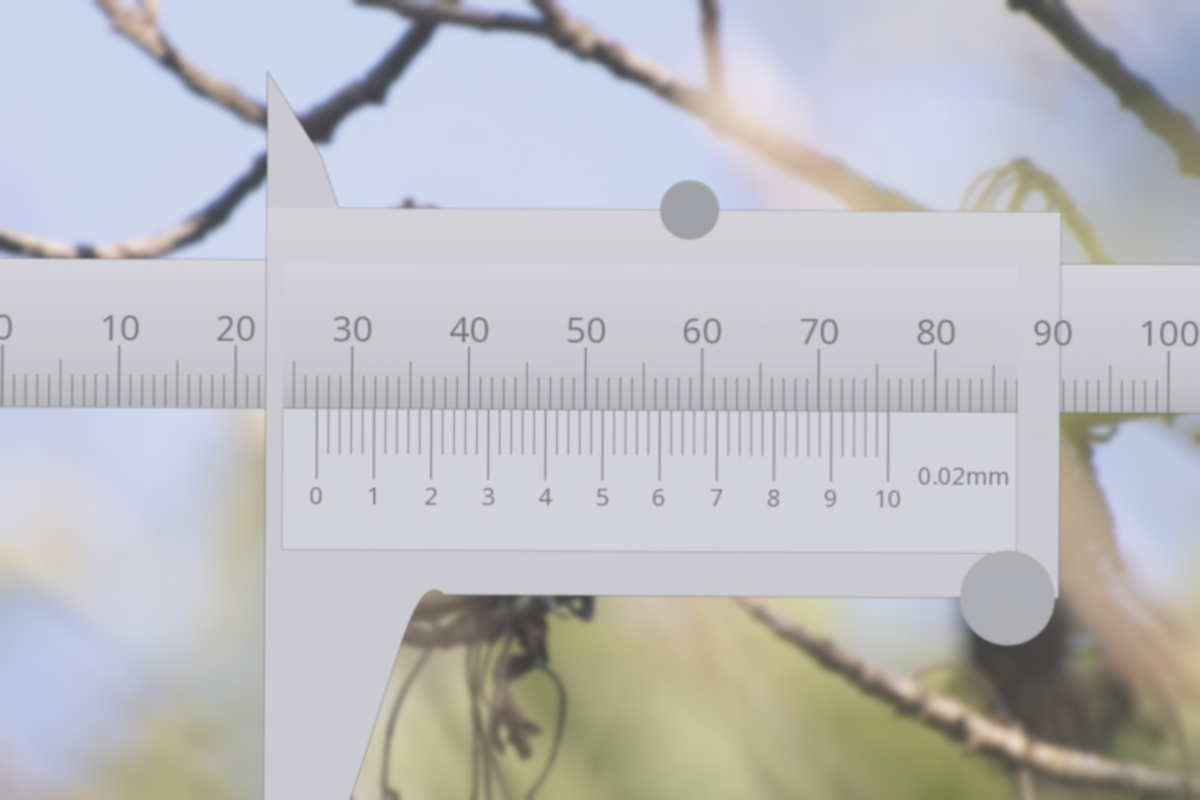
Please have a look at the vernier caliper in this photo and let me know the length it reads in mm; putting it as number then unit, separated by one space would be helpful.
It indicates 27.0 mm
